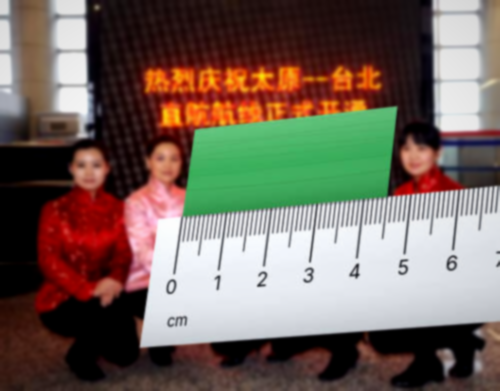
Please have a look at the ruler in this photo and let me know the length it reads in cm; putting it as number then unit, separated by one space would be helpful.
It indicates 4.5 cm
